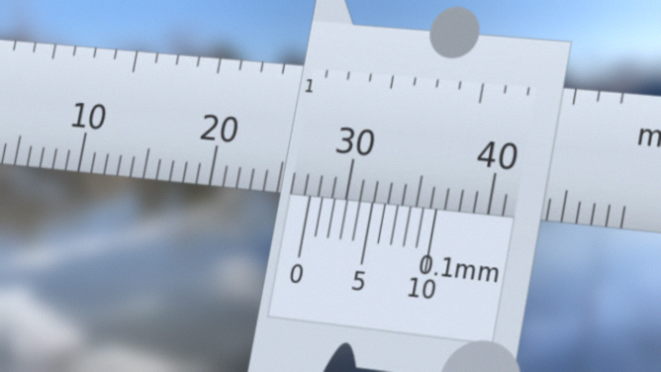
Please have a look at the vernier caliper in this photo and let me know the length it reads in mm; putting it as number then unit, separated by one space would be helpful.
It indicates 27.4 mm
